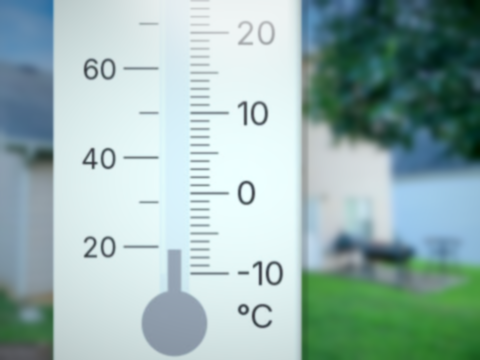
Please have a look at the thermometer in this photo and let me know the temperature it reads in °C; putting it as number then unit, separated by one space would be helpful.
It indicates -7 °C
